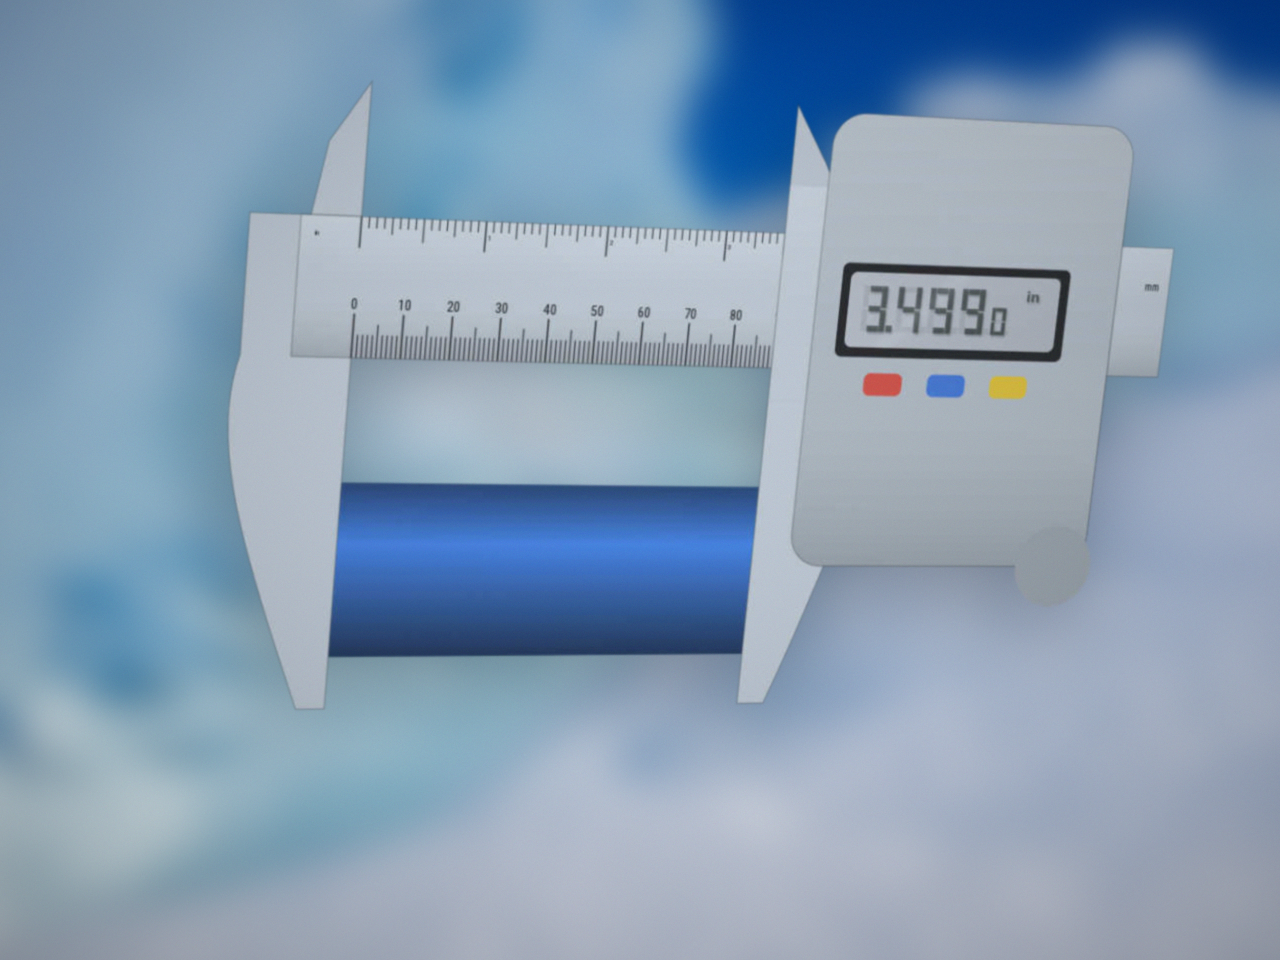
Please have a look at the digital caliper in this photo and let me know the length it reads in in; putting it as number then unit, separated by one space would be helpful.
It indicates 3.4990 in
